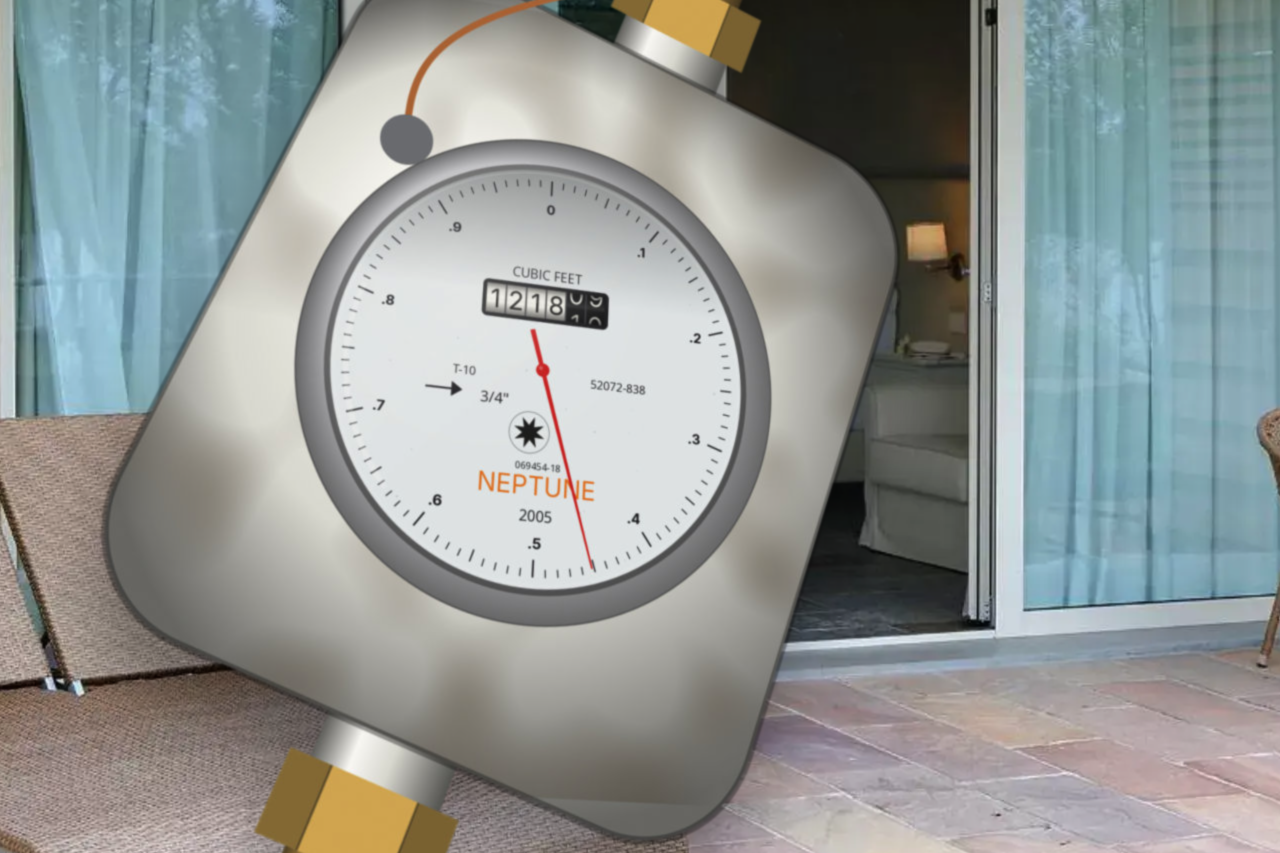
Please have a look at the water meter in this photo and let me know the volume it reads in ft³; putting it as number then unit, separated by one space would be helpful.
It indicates 121809.45 ft³
